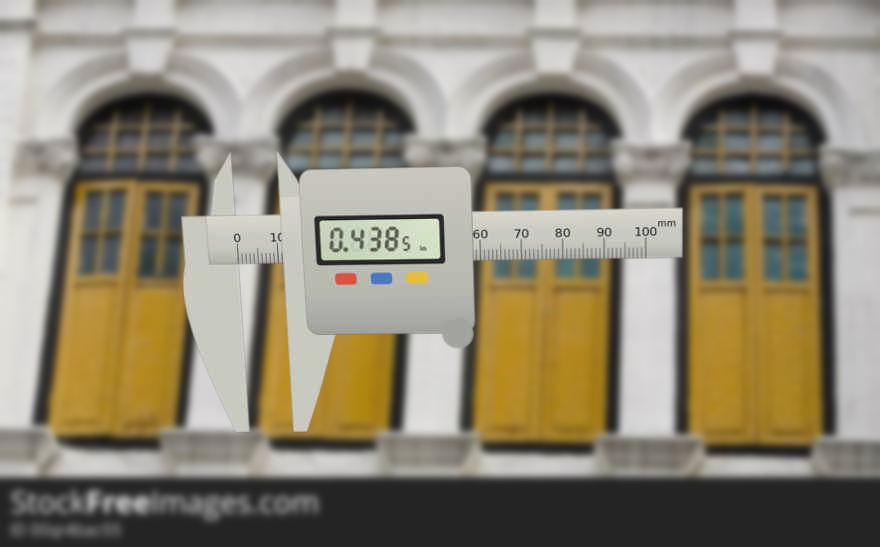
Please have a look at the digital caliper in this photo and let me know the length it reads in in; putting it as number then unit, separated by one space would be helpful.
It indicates 0.4385 in
